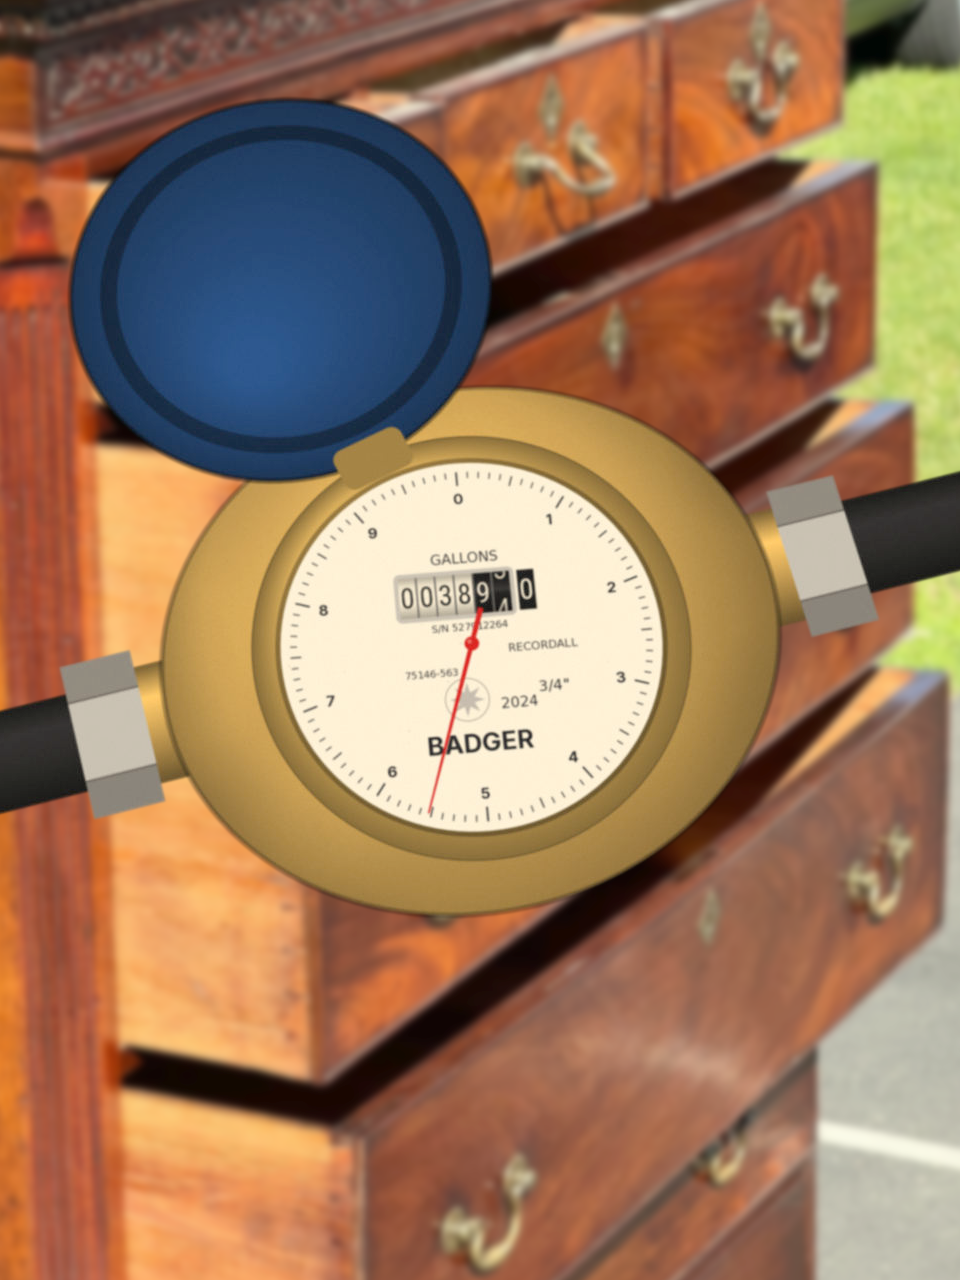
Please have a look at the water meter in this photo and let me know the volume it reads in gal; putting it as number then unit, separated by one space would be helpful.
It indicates 38935.5 gal
